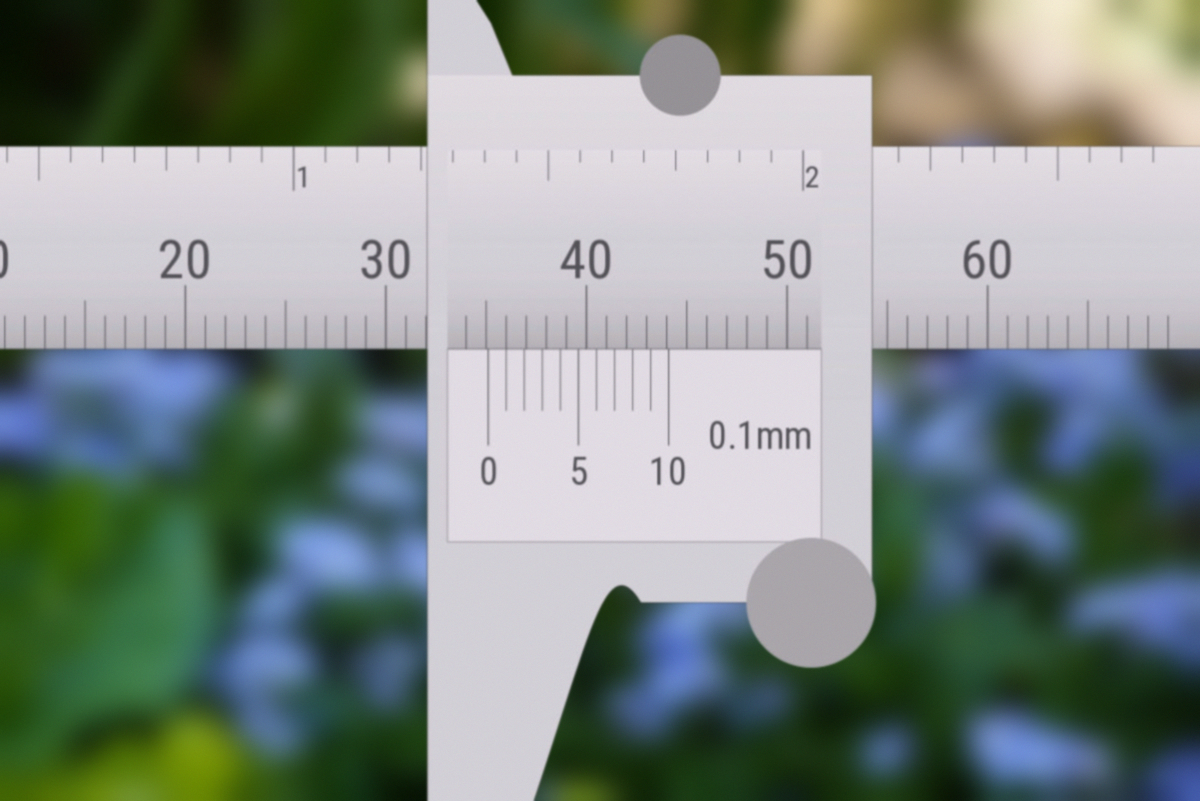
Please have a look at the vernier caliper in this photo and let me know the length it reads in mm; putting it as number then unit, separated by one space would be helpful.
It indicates 35.1 mm
